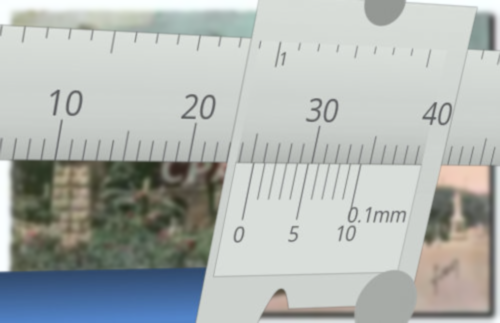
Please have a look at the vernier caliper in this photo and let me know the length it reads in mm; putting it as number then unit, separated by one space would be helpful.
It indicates 25.2 mm
